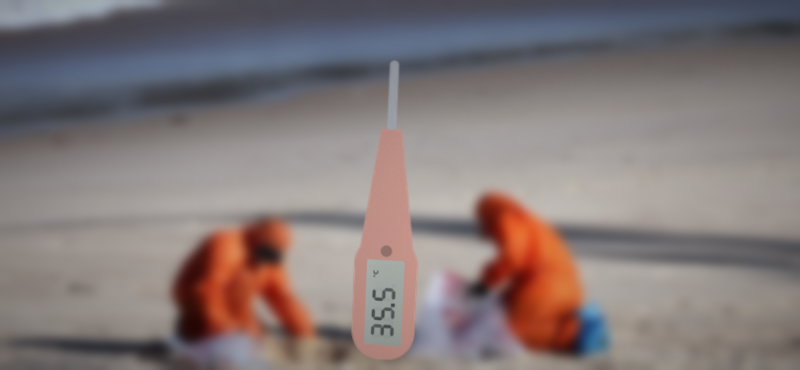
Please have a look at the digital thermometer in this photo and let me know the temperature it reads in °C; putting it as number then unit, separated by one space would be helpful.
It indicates 35.5 °C
